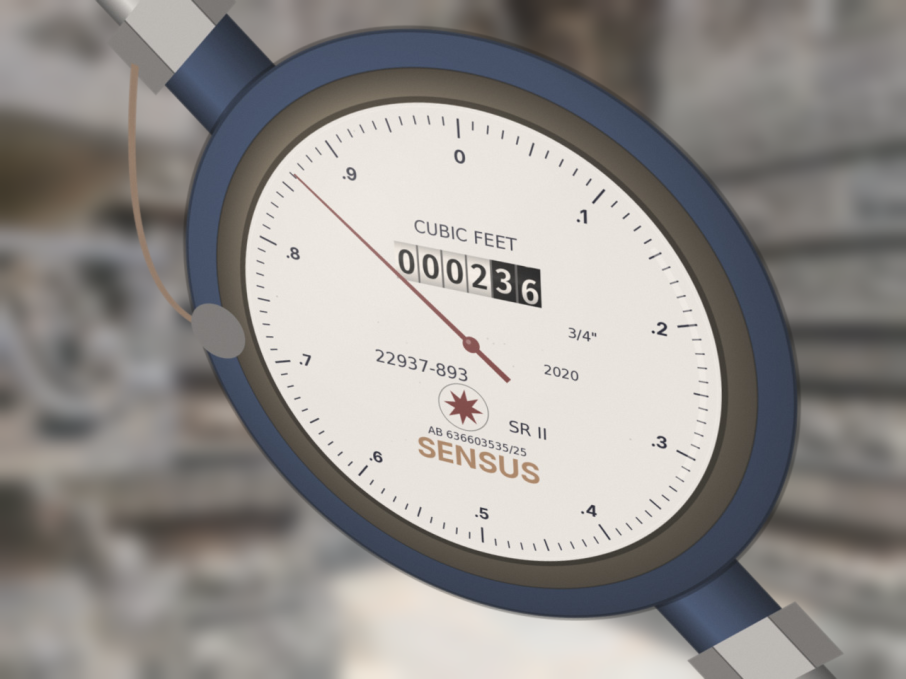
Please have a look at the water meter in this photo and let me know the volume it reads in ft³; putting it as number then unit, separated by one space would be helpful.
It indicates 235.86 ft³
